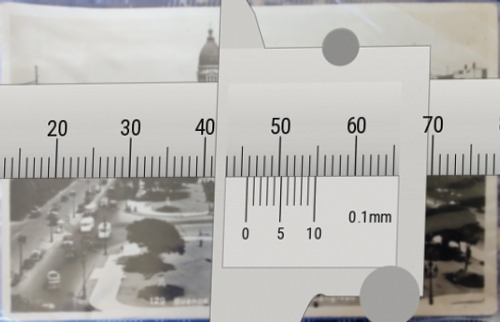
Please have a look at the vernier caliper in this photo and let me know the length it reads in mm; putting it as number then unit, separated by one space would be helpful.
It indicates 45.8 mm
